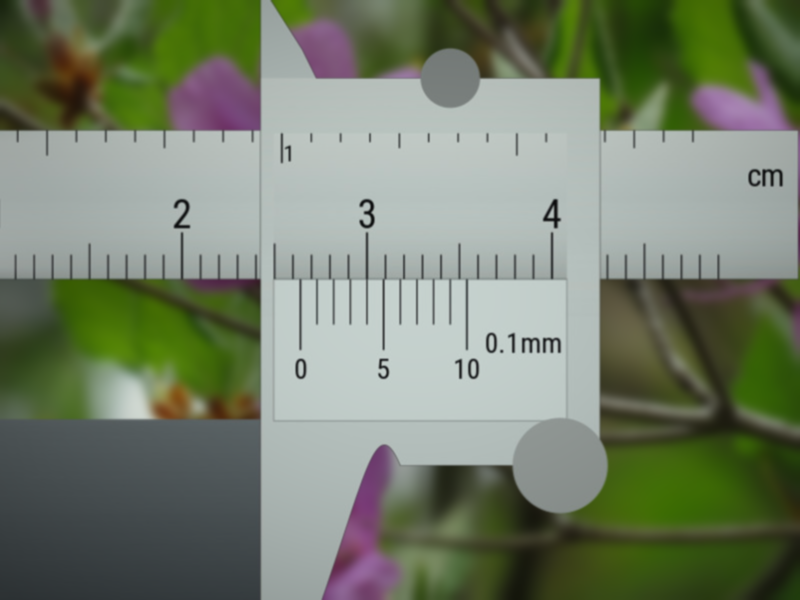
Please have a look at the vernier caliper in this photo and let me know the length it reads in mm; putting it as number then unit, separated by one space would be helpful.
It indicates 26.4 mm
